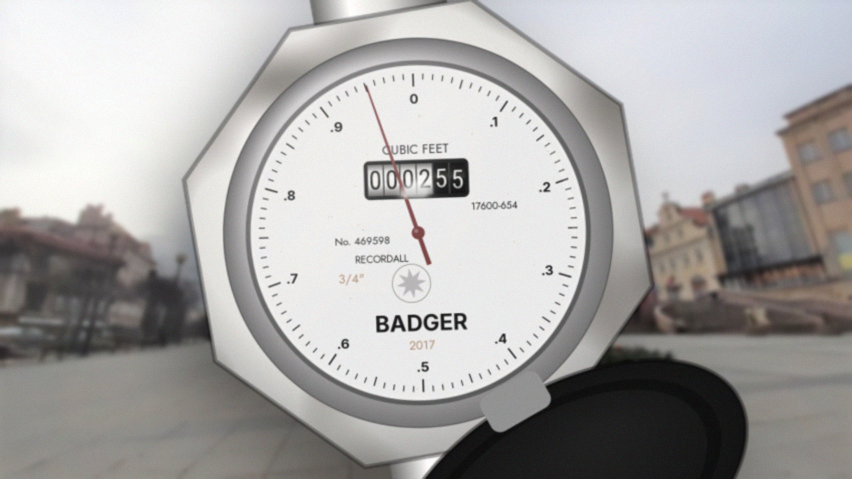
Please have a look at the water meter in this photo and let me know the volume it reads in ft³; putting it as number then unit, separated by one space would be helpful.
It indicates 254.95 ft³
